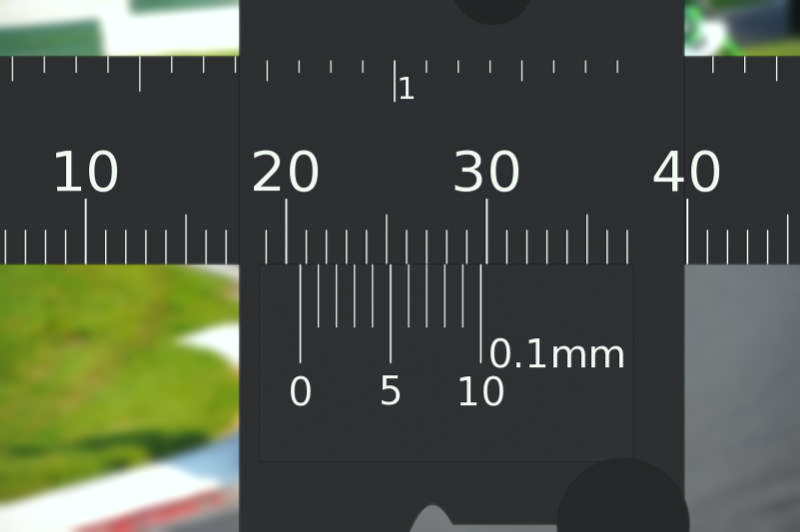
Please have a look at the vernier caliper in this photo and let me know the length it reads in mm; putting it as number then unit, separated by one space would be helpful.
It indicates 20.7 mm
